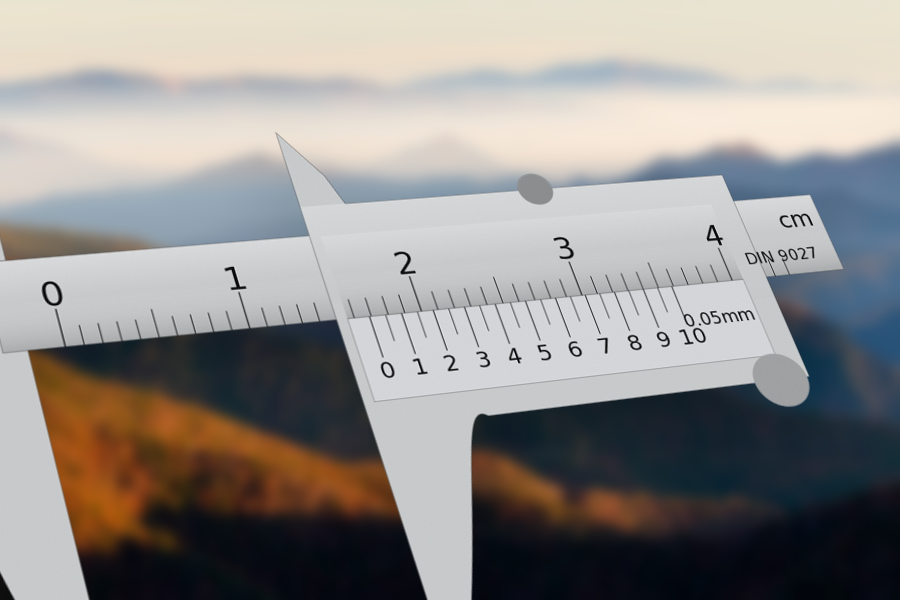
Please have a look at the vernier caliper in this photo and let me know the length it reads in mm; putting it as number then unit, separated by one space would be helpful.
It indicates 16.9 mm
